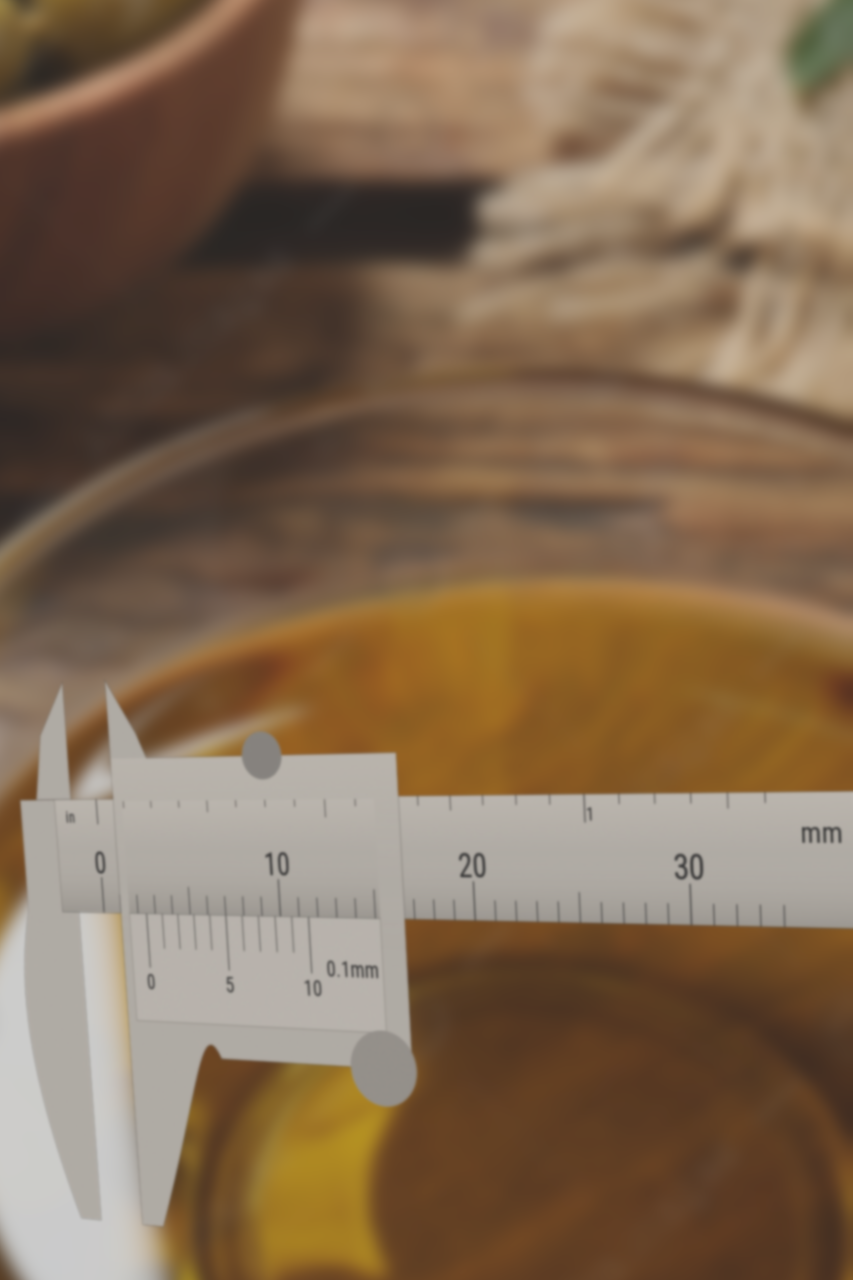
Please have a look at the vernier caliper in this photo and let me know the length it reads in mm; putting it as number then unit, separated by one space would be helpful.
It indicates 2.5 mm
